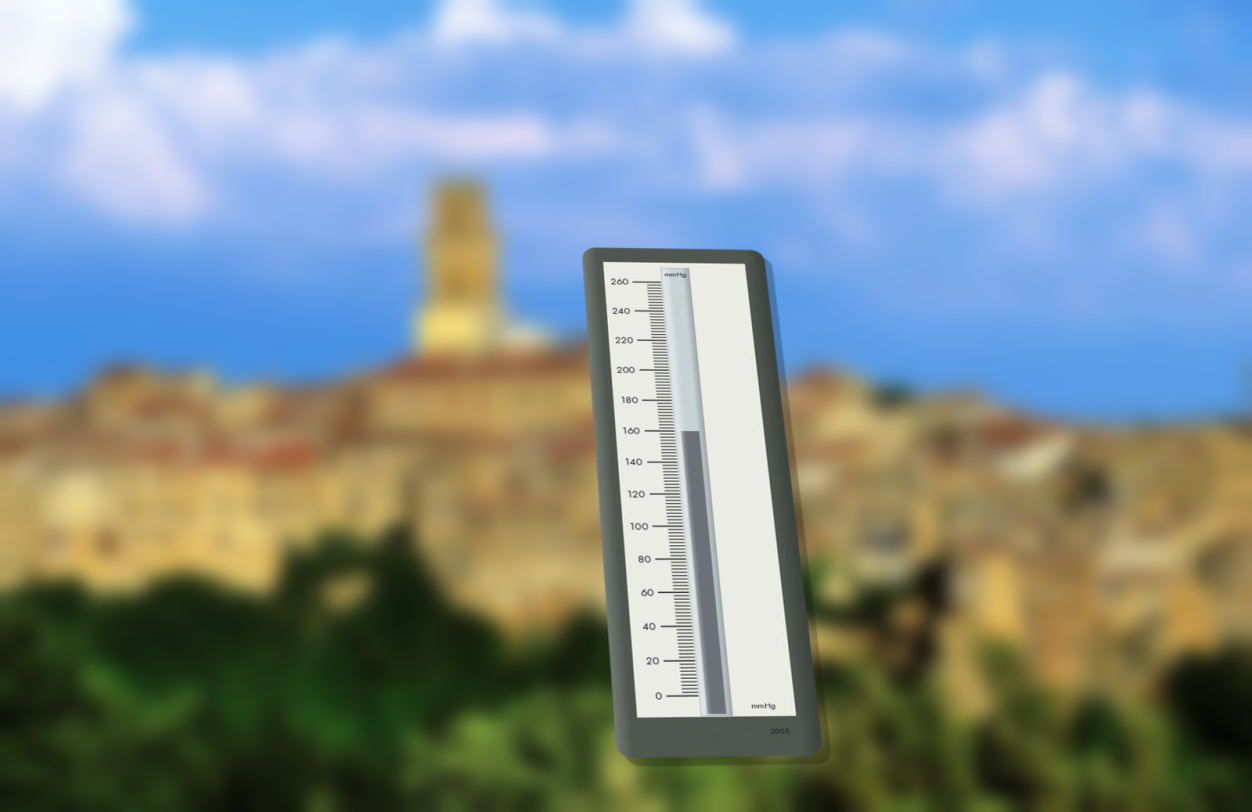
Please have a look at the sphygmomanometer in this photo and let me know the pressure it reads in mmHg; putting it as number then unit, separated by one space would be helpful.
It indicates 160 mmHg
